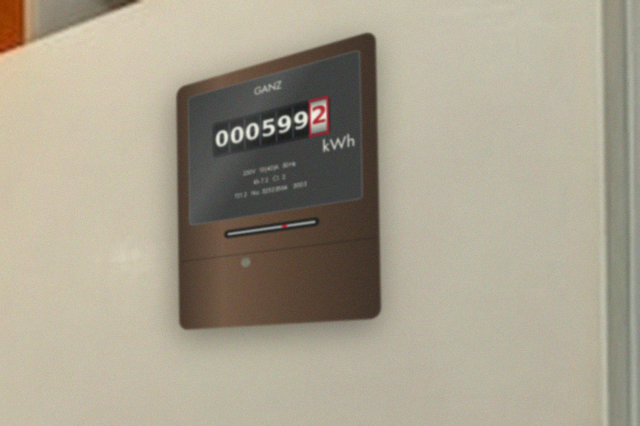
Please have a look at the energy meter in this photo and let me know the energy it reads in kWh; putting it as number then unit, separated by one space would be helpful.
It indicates 599.2 kWh
